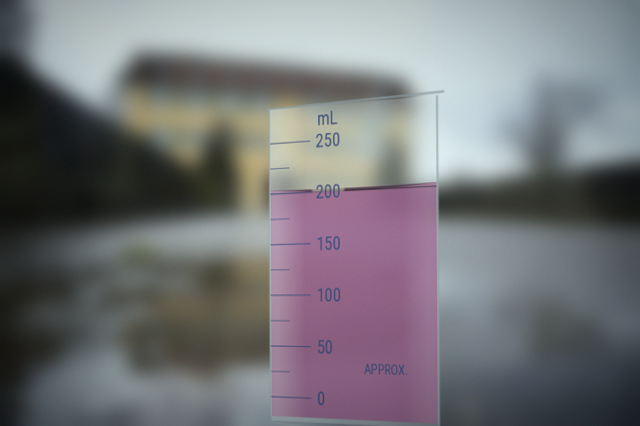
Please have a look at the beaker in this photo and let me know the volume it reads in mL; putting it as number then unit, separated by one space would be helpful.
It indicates 200 mL
